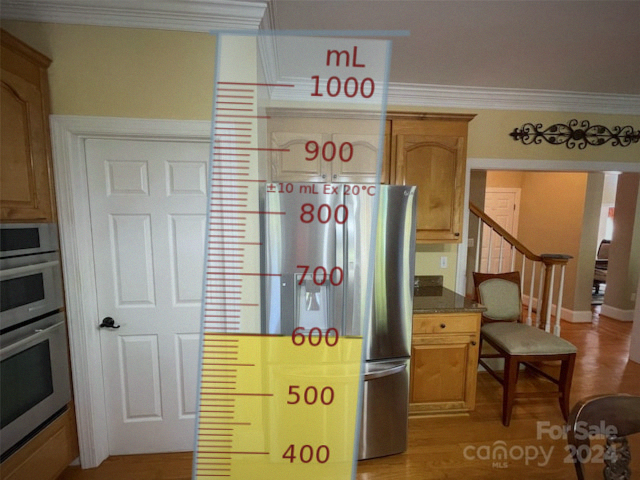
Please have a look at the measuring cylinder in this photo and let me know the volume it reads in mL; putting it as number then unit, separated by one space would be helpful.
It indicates 600 mL
